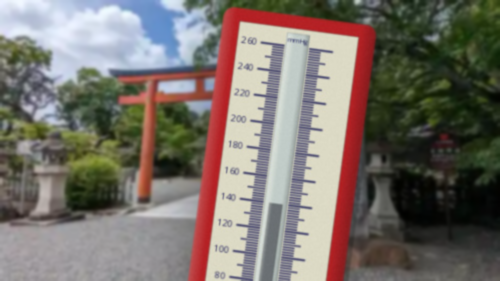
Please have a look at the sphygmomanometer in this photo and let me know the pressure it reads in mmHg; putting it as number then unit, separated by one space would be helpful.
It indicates 140 mmHg
